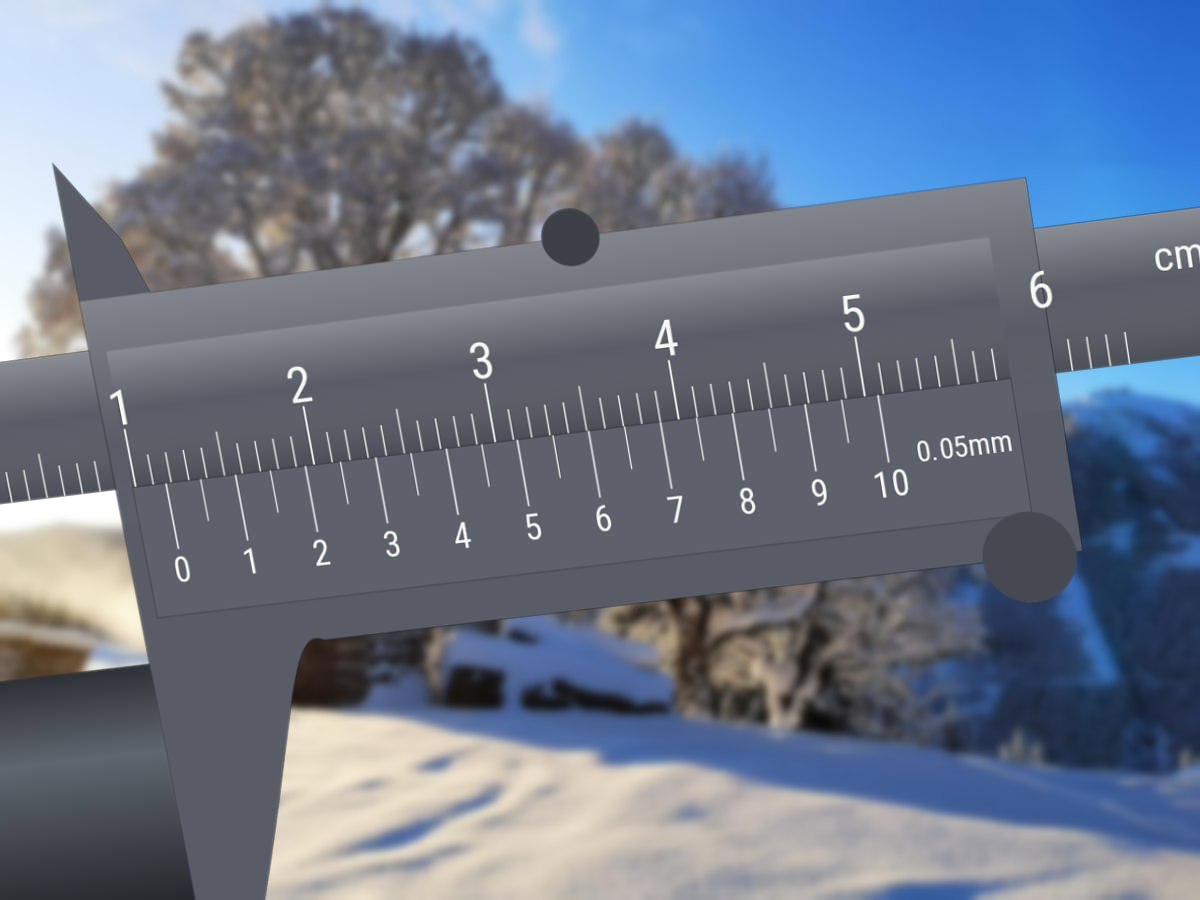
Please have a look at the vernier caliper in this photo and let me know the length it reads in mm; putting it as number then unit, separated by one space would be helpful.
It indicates 11.7 mm
